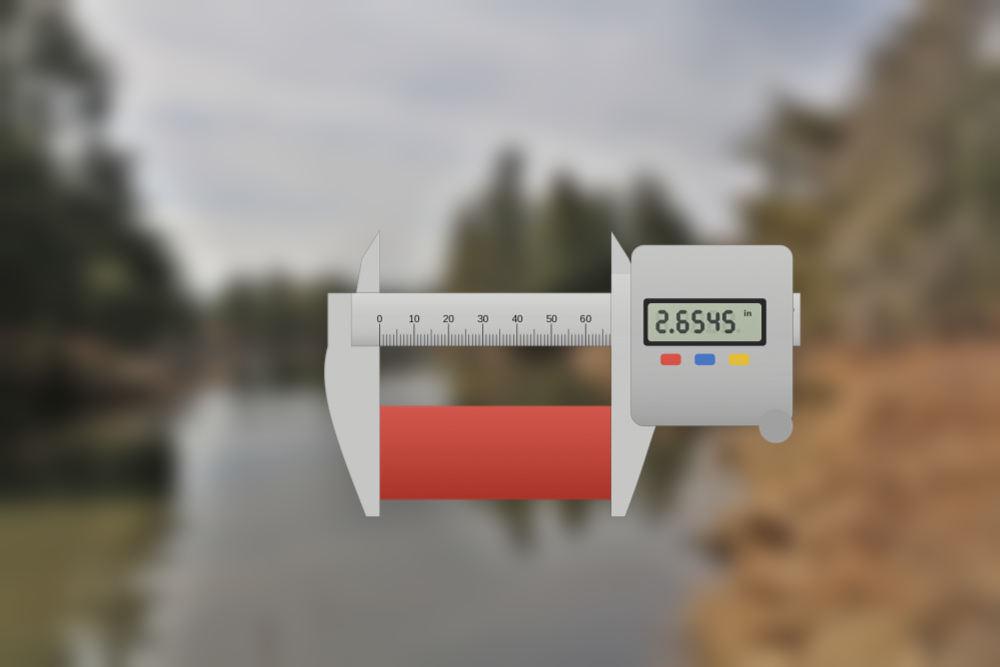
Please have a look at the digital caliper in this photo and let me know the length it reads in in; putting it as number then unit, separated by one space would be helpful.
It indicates 2.6545 in
